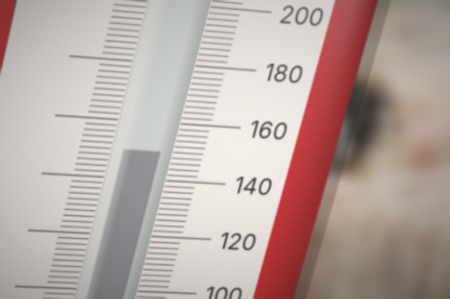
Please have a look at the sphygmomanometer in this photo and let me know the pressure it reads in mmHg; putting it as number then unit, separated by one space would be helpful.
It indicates 150 mmHg
